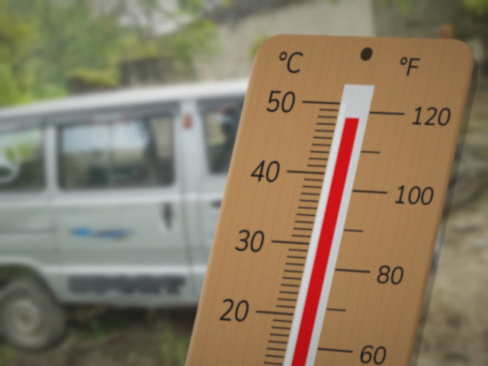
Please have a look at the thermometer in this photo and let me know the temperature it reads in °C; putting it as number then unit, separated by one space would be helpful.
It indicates 48 °C
